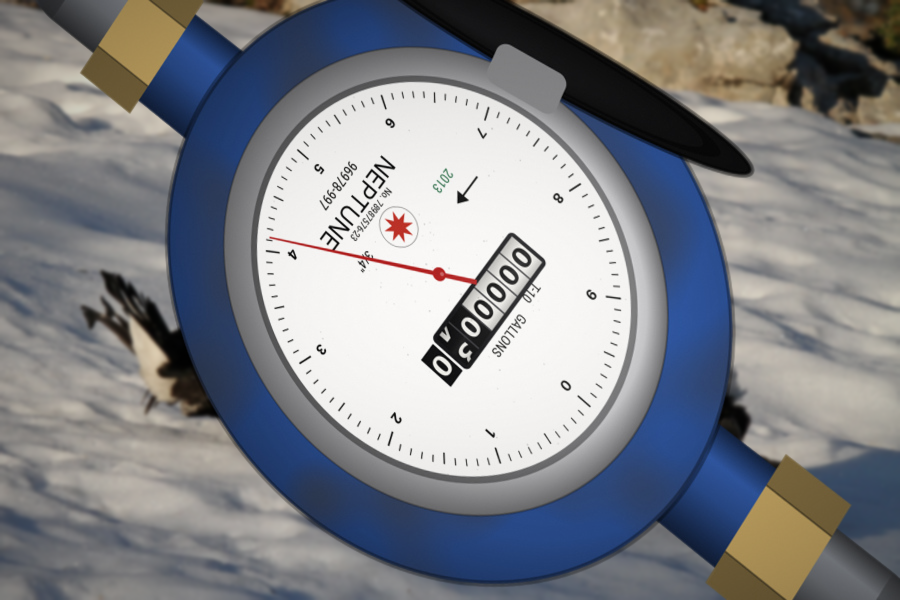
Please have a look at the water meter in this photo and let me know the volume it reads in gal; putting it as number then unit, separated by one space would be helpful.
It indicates 34.1 gal
